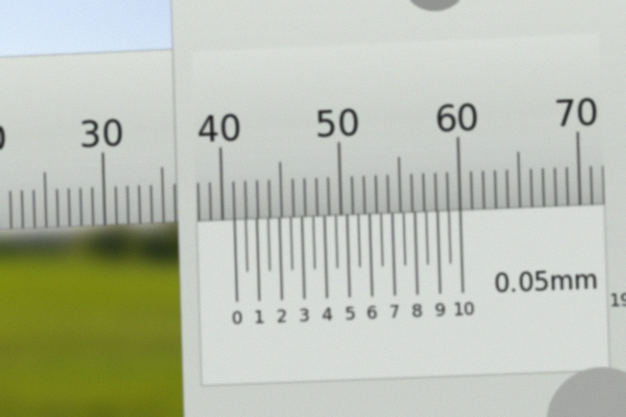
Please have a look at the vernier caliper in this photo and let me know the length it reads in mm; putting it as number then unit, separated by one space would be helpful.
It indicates 41.0 mm
